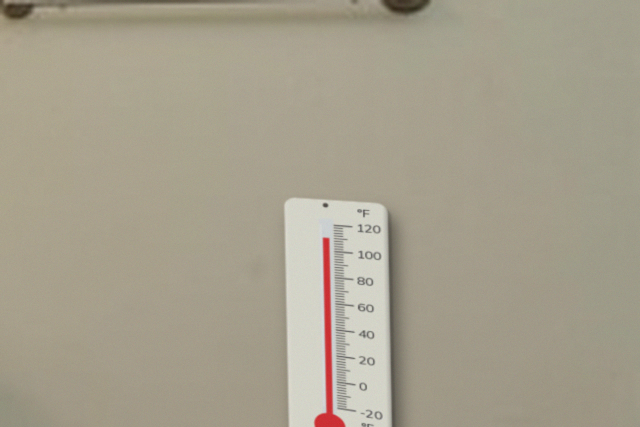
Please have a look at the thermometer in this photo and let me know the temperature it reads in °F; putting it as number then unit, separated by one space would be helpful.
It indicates 110 °F
